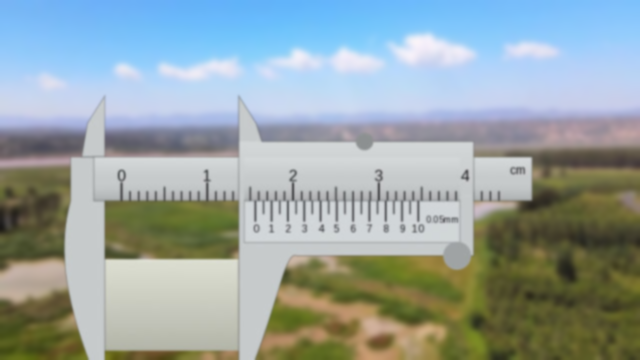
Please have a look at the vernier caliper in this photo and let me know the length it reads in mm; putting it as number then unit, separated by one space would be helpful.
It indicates 15.6 mm
